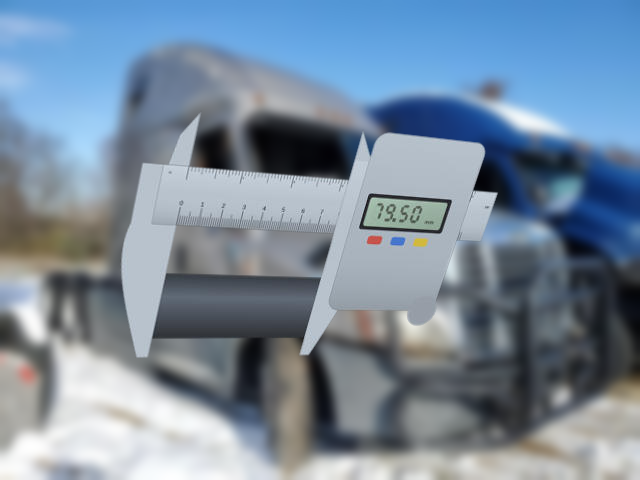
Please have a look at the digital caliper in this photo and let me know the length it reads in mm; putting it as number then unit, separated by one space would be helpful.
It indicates 79.50 mm
